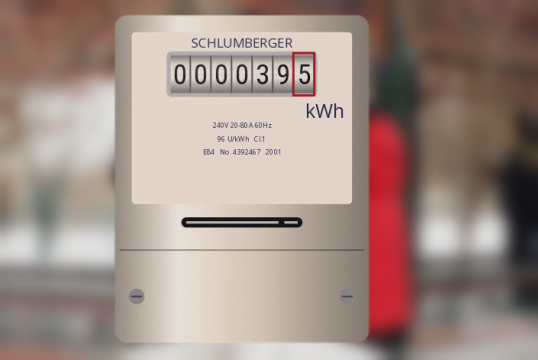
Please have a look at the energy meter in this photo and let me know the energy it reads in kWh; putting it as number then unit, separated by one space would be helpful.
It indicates 39.5 kWh
